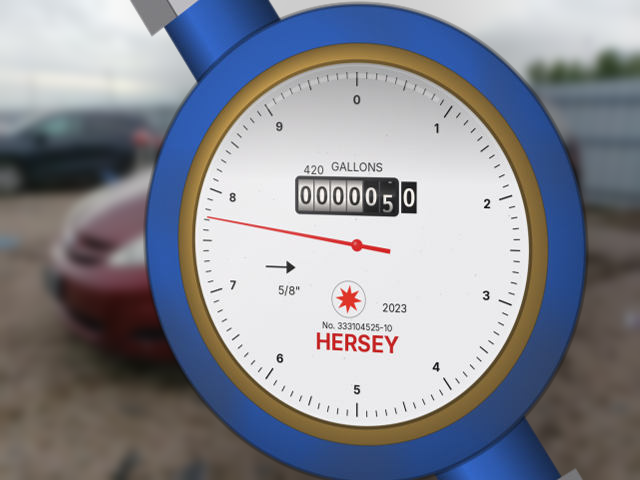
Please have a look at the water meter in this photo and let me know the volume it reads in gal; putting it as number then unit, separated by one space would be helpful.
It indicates 47.7 gal
